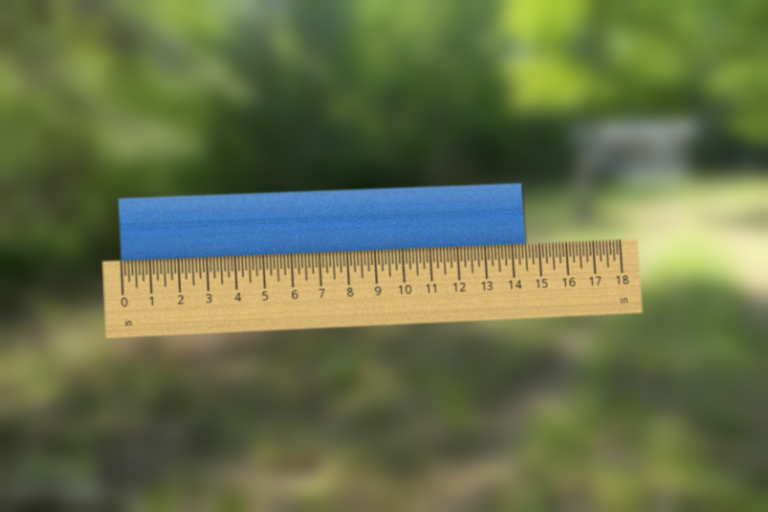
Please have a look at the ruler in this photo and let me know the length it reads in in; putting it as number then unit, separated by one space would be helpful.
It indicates 14.5 in
